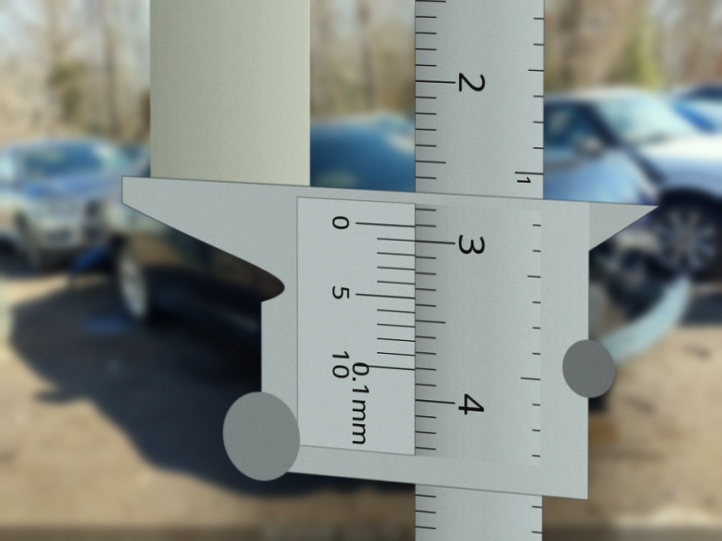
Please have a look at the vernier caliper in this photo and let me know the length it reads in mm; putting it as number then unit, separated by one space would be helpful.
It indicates 29.1 mm
